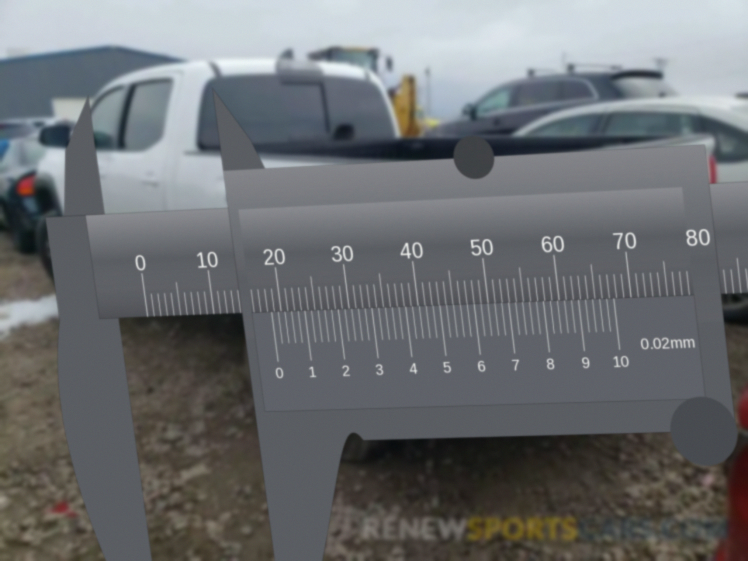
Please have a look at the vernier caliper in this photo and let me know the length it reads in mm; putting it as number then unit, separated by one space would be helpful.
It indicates 18.6 mm
